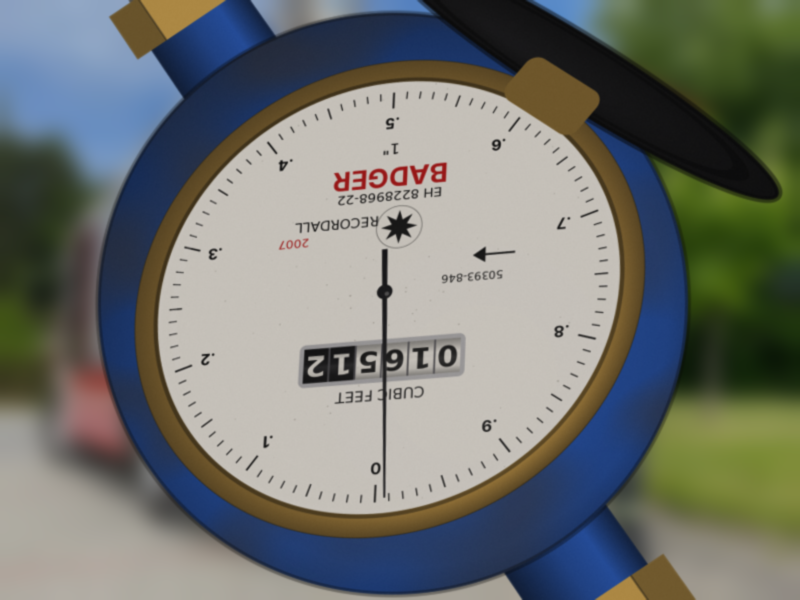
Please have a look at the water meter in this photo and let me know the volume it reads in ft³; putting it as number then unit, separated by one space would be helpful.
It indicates 16511.99 ft³
